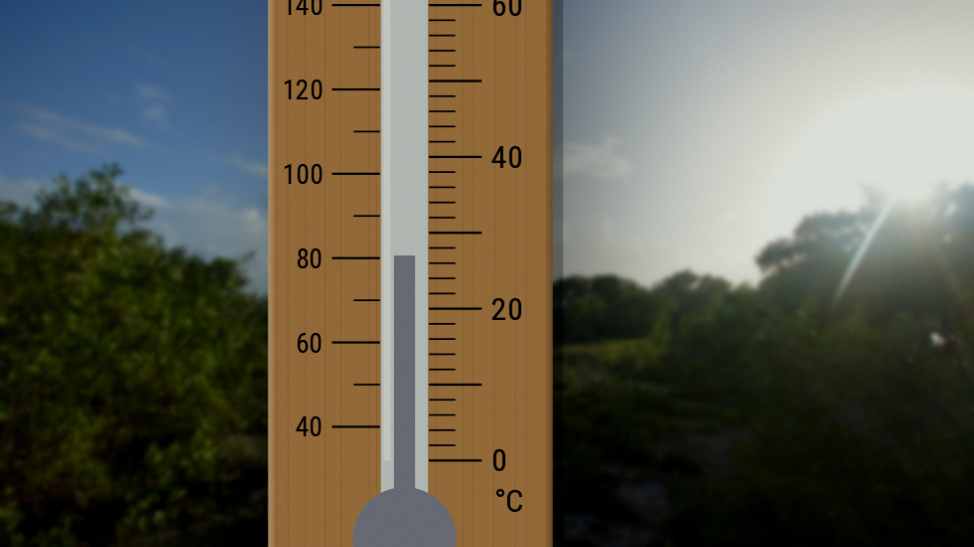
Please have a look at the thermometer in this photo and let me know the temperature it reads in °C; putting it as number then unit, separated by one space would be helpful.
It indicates 27 °C
